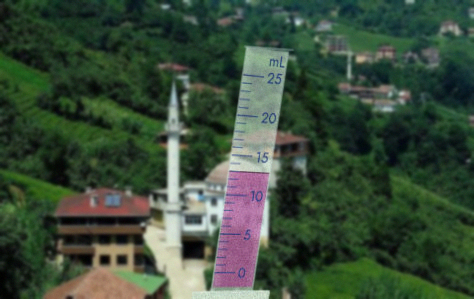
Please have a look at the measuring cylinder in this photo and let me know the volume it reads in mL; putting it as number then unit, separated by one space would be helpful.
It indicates 13 mL
